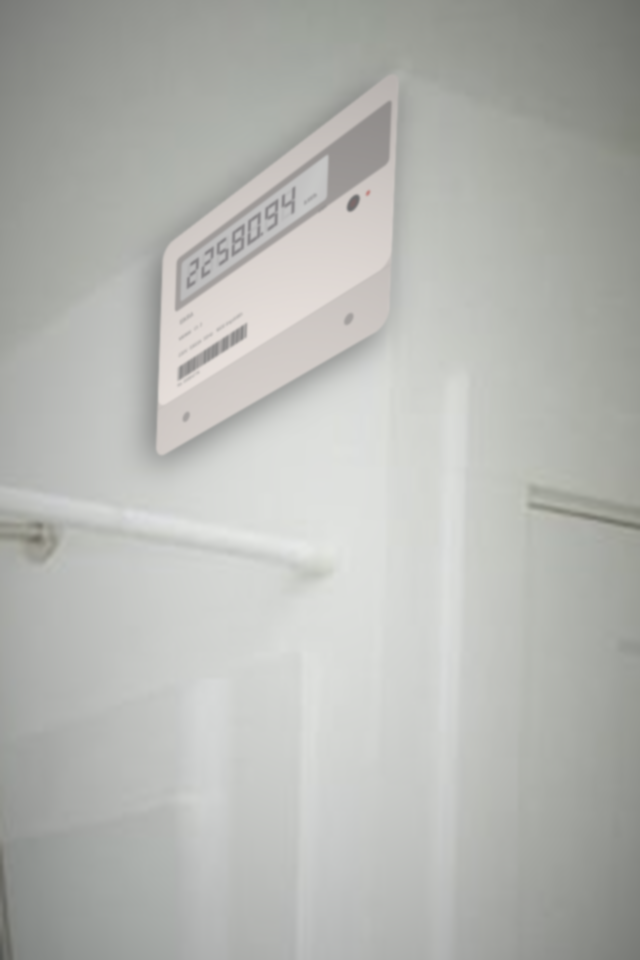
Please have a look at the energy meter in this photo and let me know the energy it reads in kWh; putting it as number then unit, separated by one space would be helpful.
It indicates 22580.94 kWh
